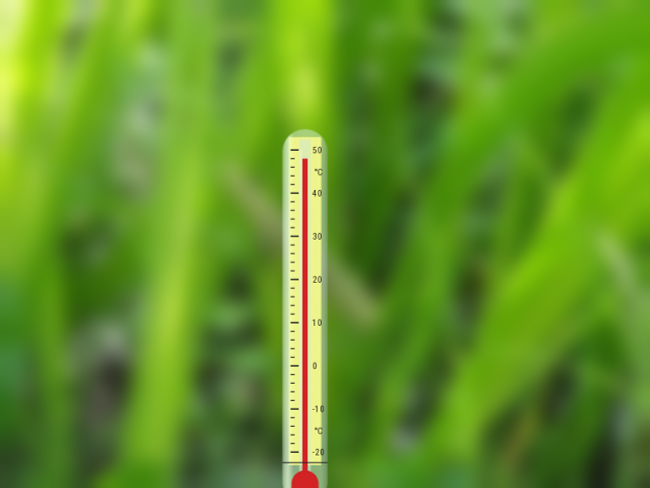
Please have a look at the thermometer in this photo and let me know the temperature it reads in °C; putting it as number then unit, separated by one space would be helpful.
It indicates 48 °C
